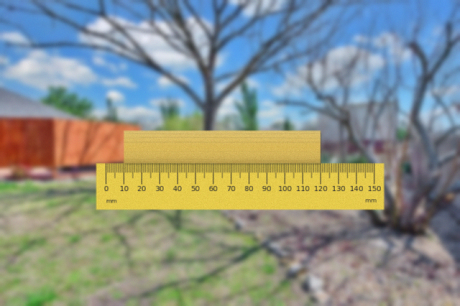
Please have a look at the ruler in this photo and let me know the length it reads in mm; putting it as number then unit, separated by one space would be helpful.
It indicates 110 mm
